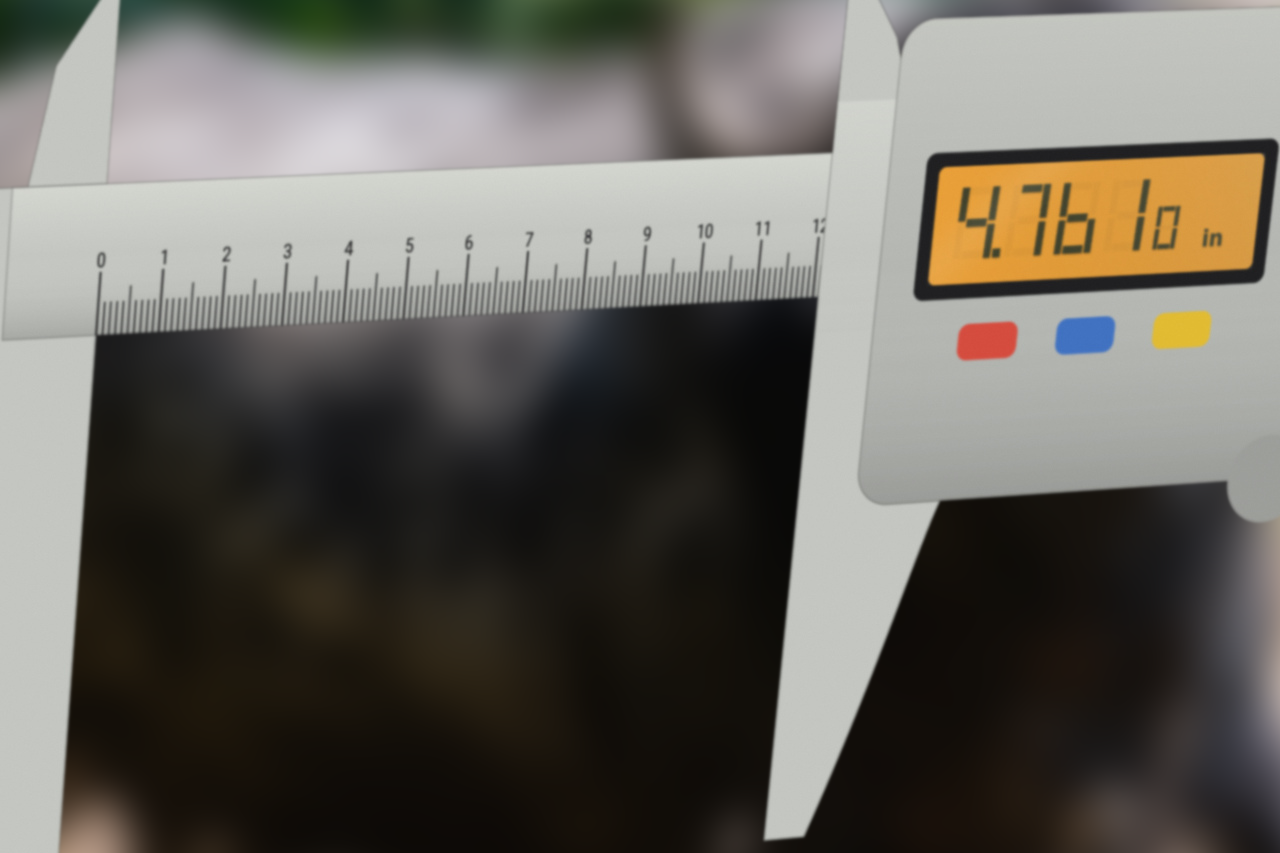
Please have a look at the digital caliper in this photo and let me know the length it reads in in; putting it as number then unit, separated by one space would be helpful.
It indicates 4.7610 in
